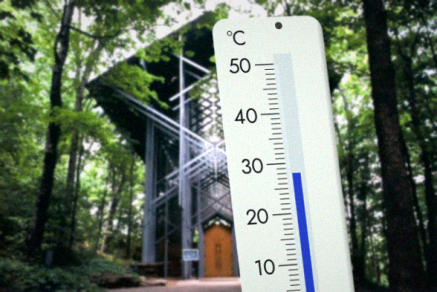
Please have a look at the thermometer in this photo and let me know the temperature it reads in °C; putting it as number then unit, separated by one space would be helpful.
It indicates 28 °C
